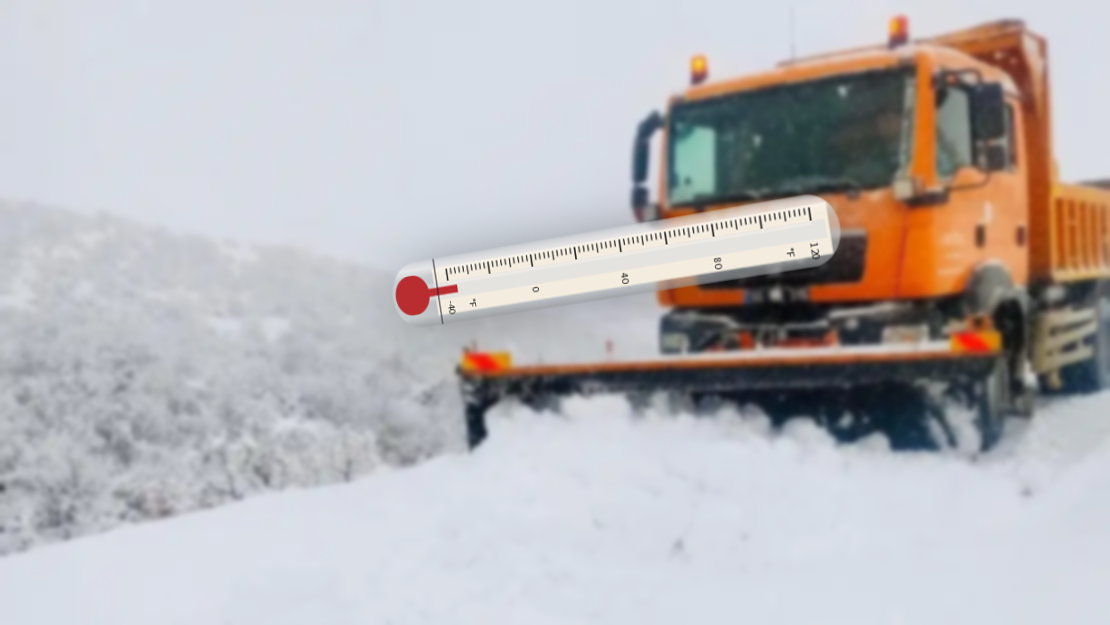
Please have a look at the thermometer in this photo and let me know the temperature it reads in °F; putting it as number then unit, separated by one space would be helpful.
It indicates -36 °F
